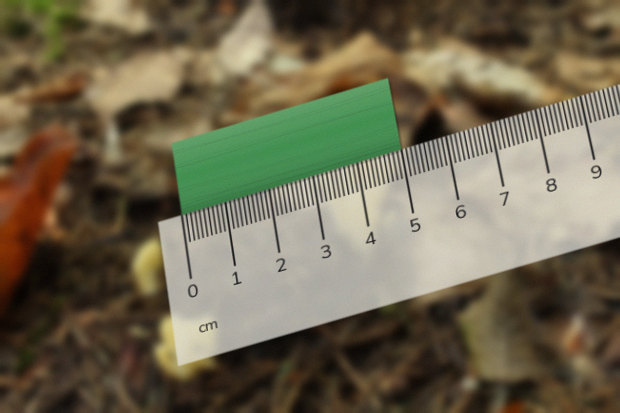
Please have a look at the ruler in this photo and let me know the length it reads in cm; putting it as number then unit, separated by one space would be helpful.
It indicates 5 cm
